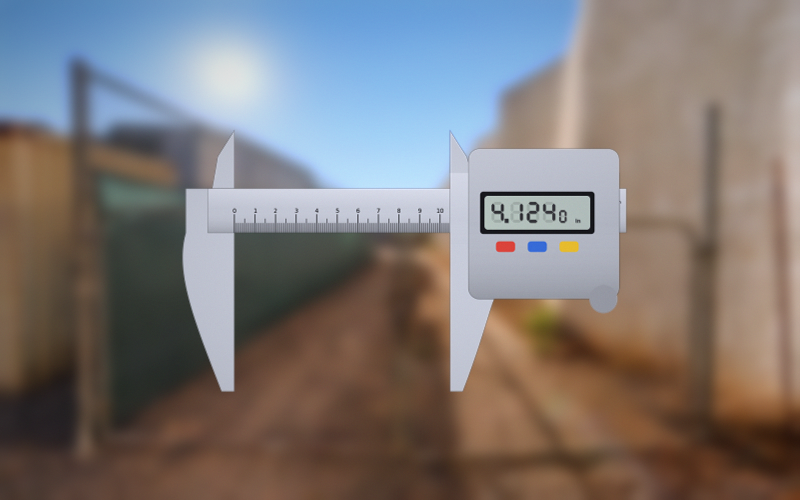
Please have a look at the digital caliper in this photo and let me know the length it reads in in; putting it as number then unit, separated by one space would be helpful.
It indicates 4.1240 in
